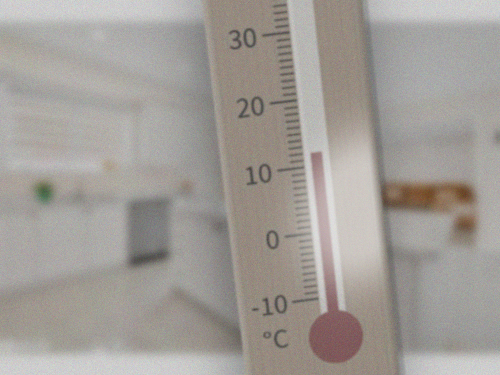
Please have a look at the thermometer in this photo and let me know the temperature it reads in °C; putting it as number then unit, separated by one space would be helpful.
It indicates 12 °C
